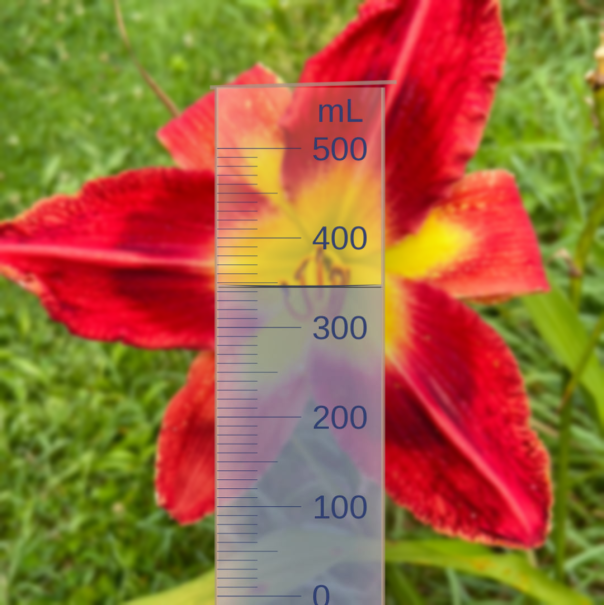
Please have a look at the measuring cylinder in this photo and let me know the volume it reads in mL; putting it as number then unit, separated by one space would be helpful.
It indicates 345 mL
